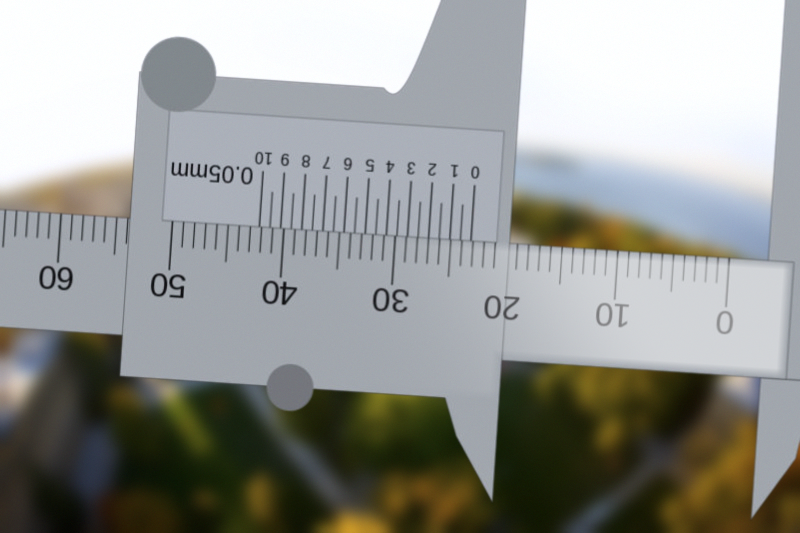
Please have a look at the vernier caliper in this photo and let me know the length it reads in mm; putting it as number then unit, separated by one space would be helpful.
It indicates 23.2 mm
